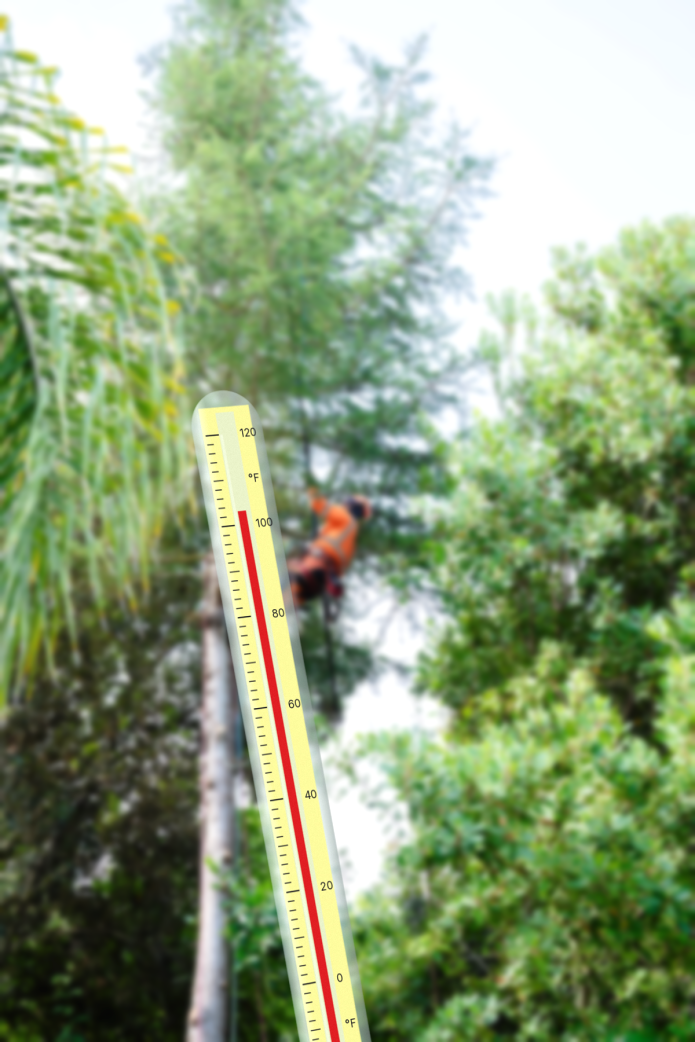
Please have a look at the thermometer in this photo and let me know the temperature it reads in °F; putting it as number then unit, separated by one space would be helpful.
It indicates 103 °F
